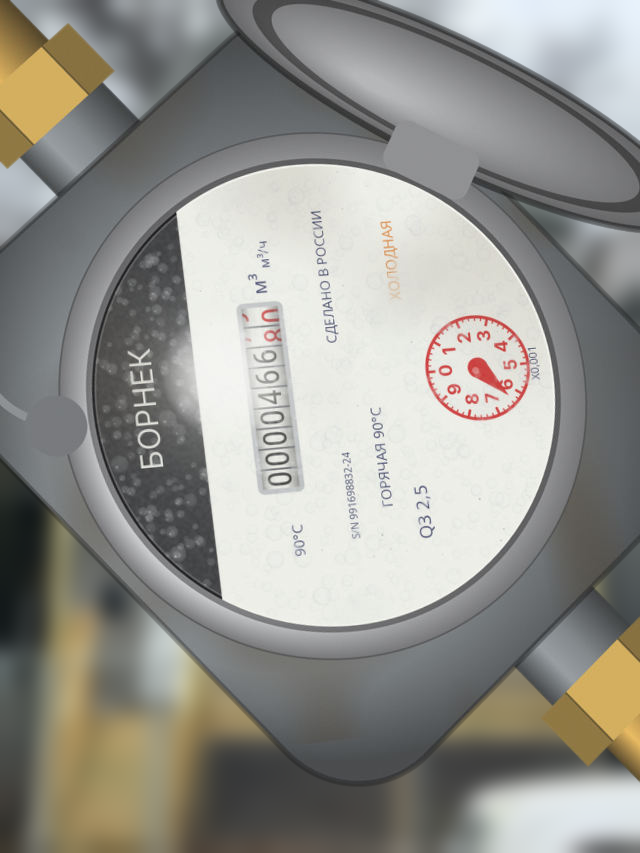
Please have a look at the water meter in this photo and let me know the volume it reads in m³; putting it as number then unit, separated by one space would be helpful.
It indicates 466.796 m³
